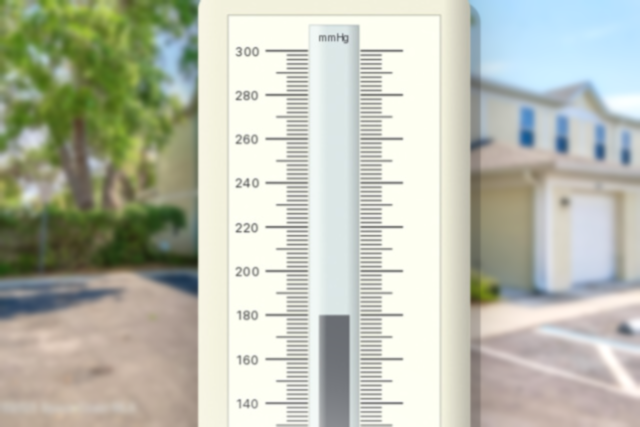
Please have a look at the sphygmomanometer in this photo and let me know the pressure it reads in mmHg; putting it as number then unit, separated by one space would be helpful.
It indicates 180 mmHg
